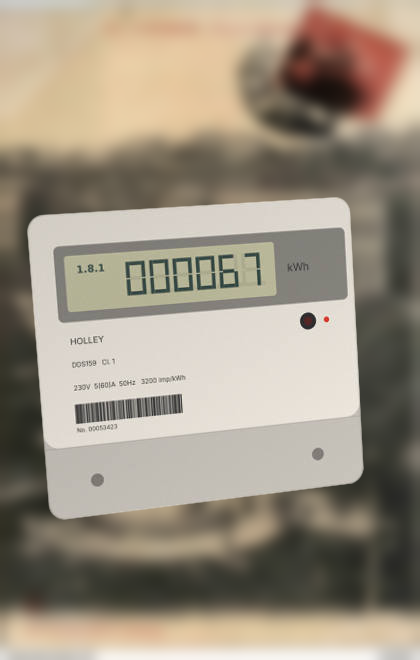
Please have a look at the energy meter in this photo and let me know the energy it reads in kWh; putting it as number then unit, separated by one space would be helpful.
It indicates 67 kWh
